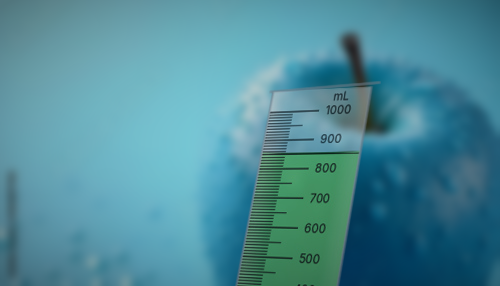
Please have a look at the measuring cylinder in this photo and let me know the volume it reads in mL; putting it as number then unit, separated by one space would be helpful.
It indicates 850 mL
